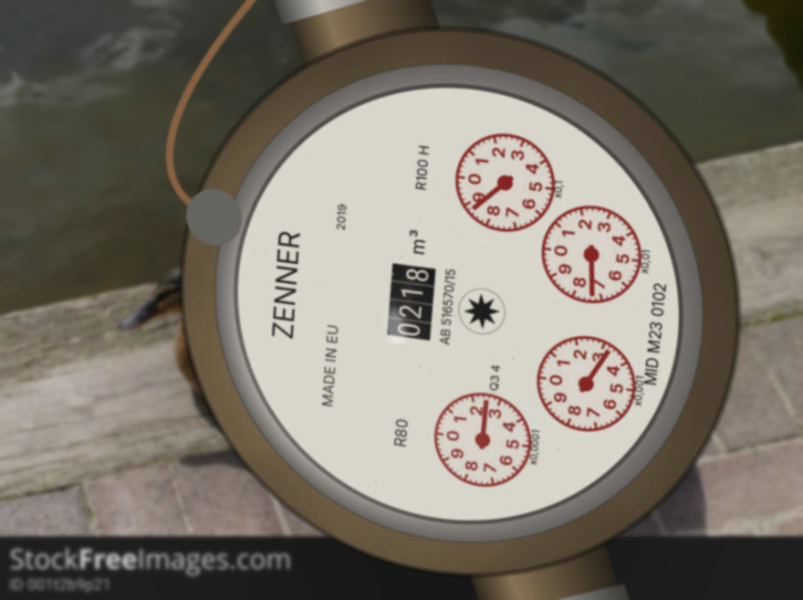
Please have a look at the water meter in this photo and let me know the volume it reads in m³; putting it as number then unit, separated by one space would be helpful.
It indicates 217.8732 m³
